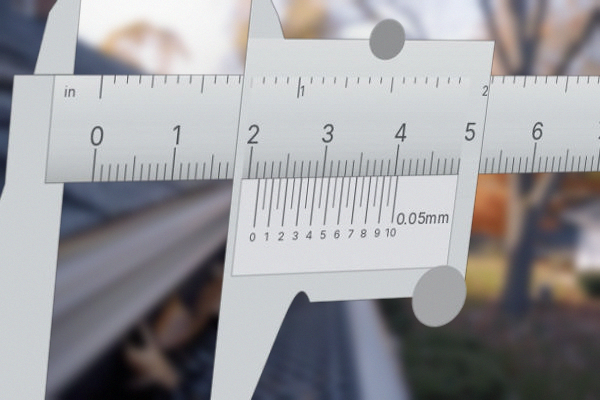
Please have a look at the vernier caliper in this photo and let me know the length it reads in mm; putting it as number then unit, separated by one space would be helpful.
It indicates 21.4 mm
